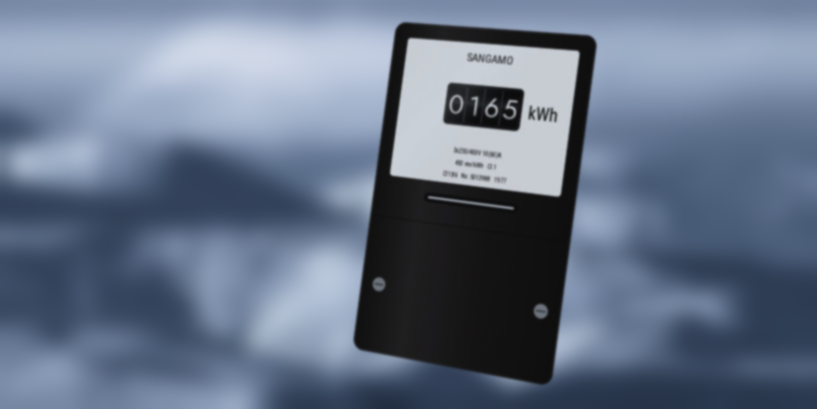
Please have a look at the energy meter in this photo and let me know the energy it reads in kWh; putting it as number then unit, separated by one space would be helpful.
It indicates 165 kWh
